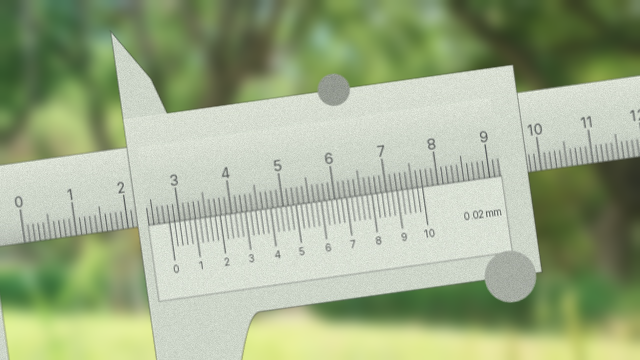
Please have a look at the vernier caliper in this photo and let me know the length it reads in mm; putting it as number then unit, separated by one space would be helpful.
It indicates 28.0 mm
